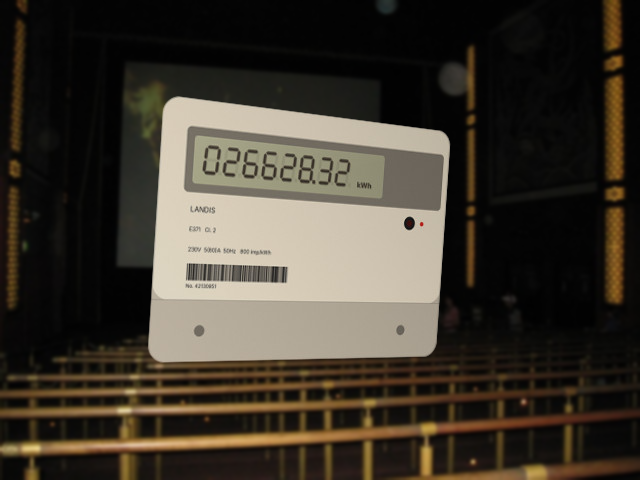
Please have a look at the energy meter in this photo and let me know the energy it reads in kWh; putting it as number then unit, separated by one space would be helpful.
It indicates 26628.32 kWh
